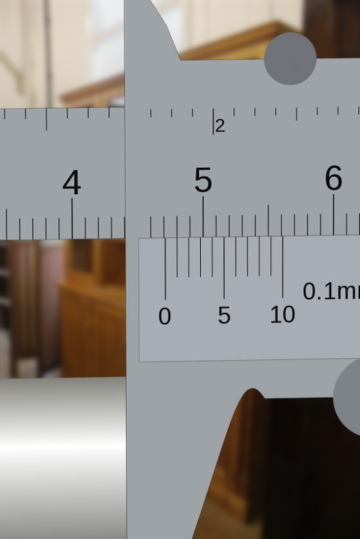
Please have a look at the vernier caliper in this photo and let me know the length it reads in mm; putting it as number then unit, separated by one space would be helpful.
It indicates 47.1 mm
